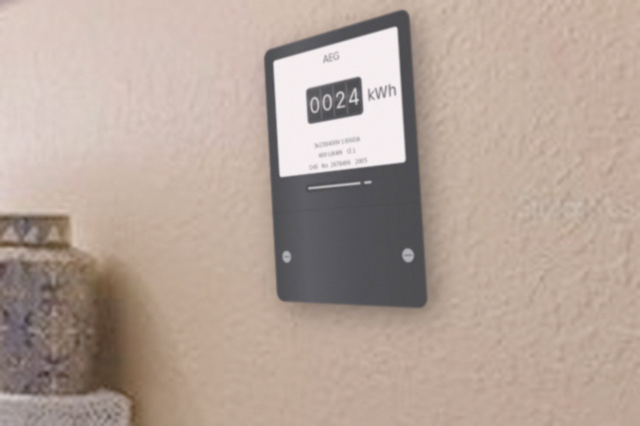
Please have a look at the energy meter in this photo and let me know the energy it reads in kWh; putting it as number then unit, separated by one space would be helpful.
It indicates 24 kWh
